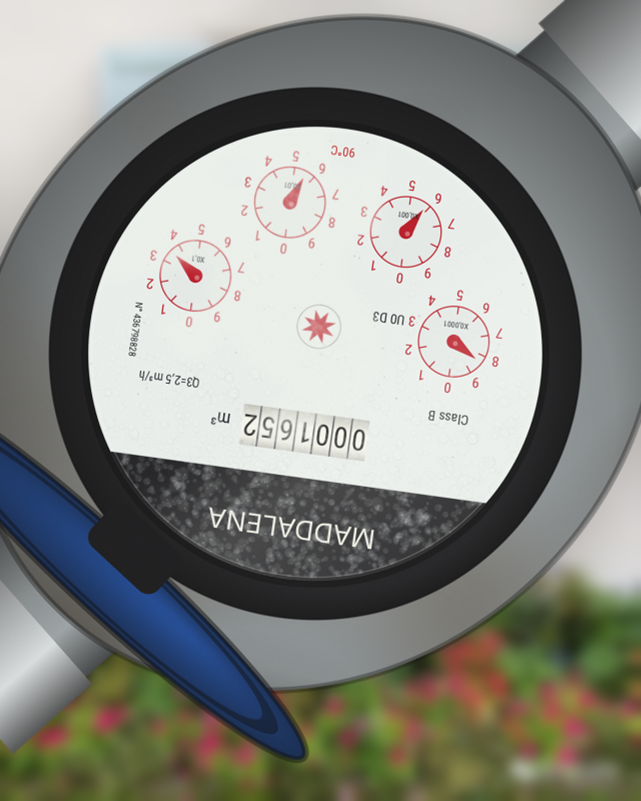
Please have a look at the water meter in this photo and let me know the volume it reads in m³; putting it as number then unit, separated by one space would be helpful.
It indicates 1652.3558 m³
